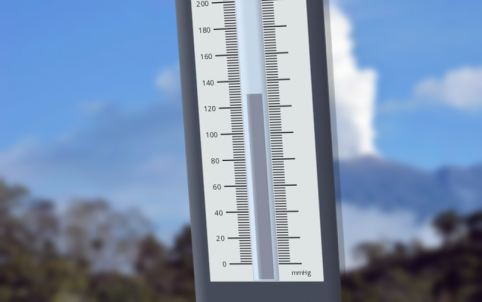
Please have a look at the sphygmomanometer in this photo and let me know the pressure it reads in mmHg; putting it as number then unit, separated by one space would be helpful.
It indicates 130 mmHg
